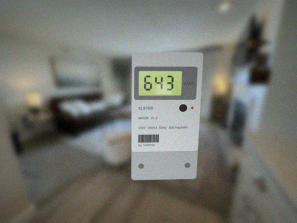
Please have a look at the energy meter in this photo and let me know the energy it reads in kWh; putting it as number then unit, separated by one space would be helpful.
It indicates 643 kWh
